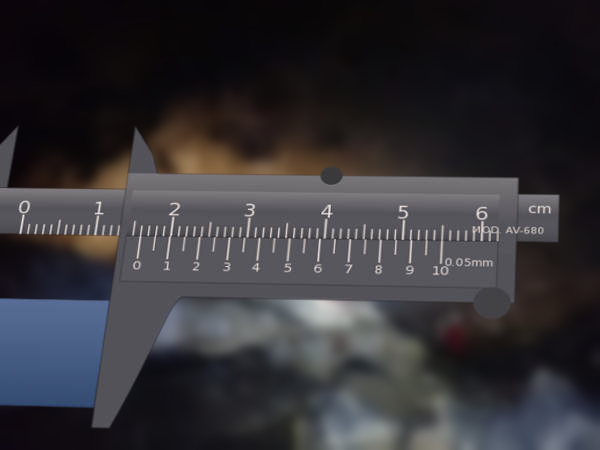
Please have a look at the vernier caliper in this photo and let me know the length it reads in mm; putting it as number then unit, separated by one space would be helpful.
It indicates 16.0 mm
